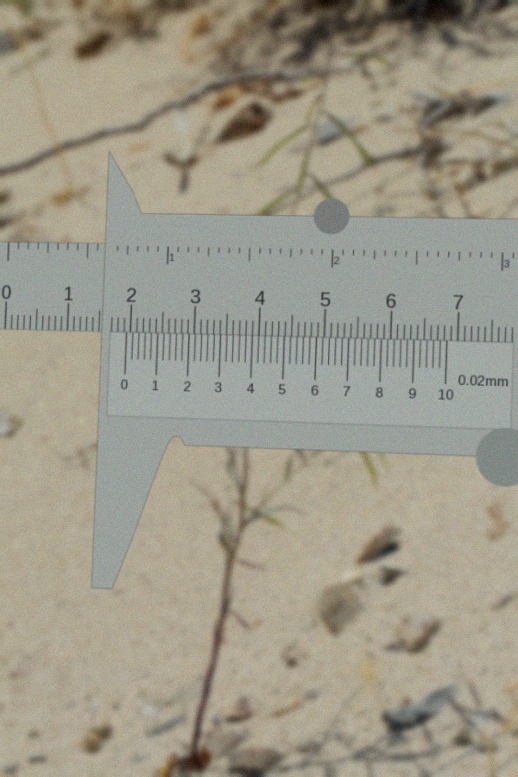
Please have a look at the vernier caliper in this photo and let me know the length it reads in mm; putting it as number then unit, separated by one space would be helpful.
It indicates 19.4 mm
